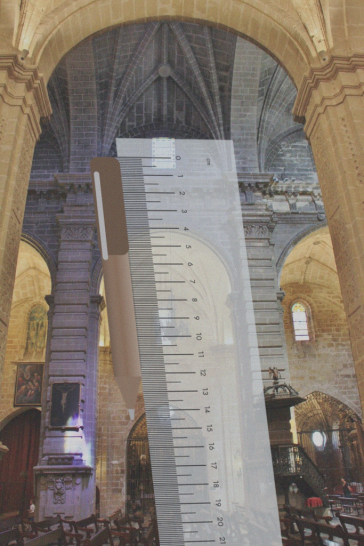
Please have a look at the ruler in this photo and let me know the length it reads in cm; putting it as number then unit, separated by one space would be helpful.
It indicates 14.5 cm
